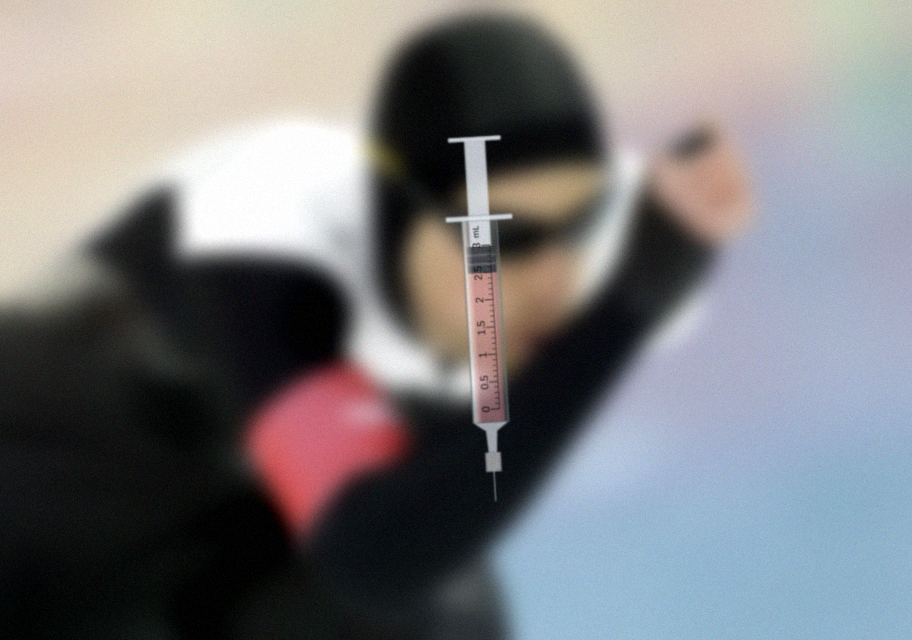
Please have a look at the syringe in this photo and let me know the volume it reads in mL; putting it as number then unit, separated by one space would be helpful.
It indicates 2.5 mL
